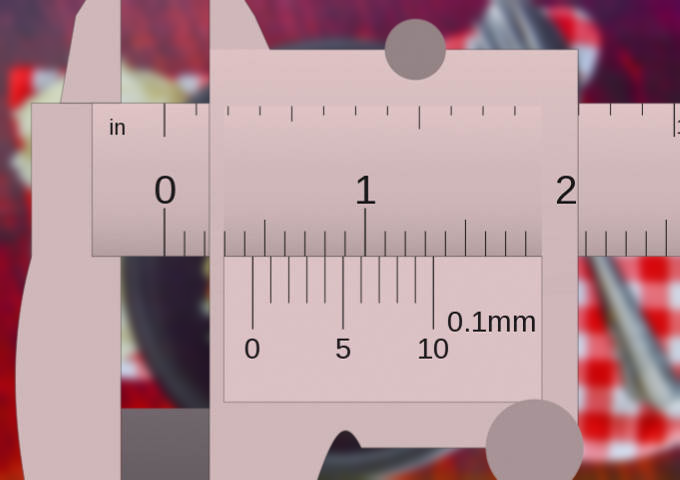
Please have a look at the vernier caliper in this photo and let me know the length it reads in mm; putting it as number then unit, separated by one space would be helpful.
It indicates 4.4 mm
